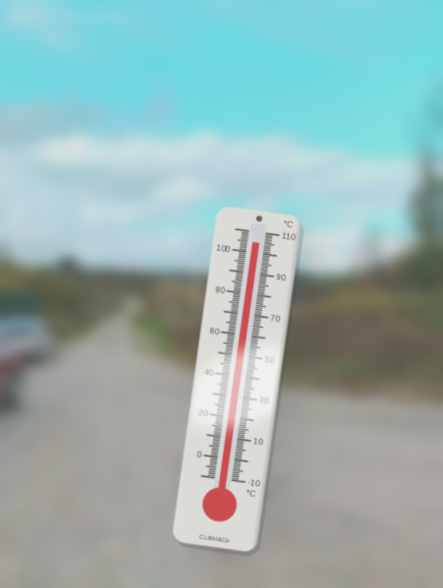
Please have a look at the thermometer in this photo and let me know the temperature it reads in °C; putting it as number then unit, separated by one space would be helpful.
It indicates 105 °C
